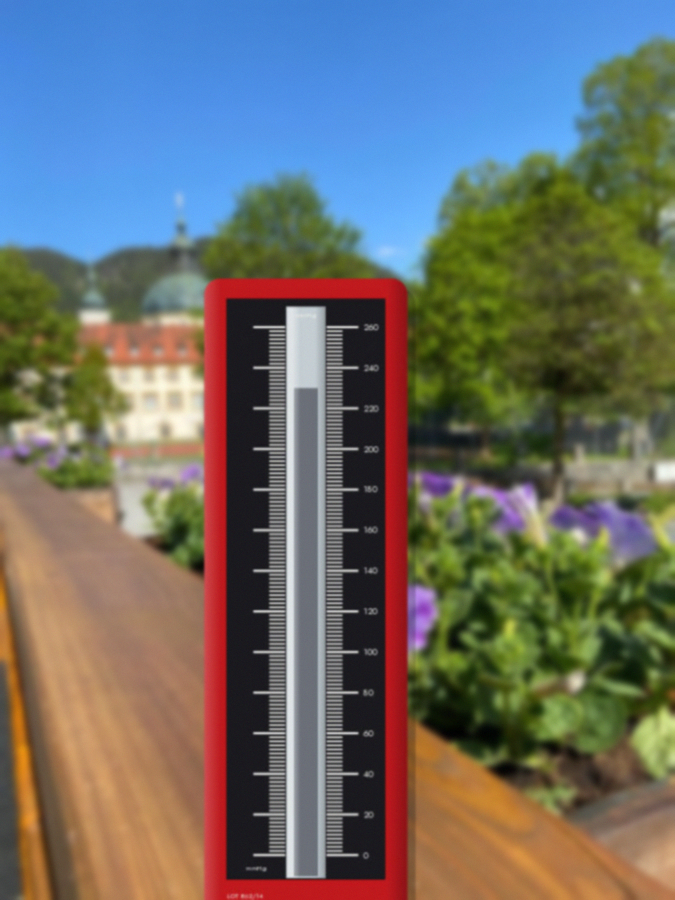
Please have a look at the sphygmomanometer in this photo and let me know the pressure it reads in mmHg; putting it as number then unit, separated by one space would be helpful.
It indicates 230 mmHg
